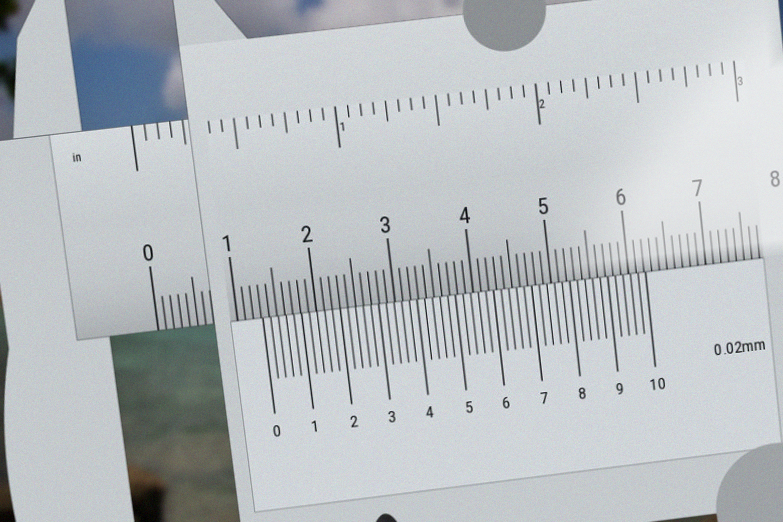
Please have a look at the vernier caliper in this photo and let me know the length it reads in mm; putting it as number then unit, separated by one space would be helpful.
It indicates 13.2 mm
